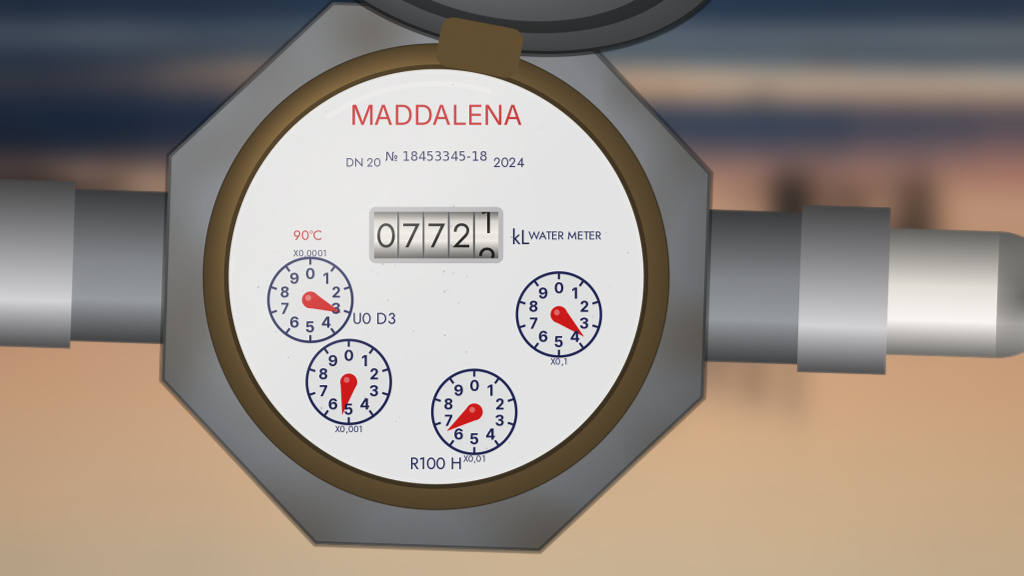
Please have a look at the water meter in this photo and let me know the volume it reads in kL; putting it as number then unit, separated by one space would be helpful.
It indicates 7721.3653 kL
